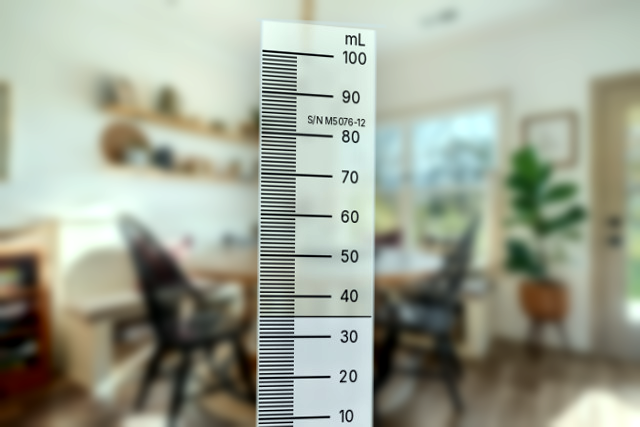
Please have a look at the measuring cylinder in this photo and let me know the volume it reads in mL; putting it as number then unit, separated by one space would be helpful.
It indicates 35 mL
